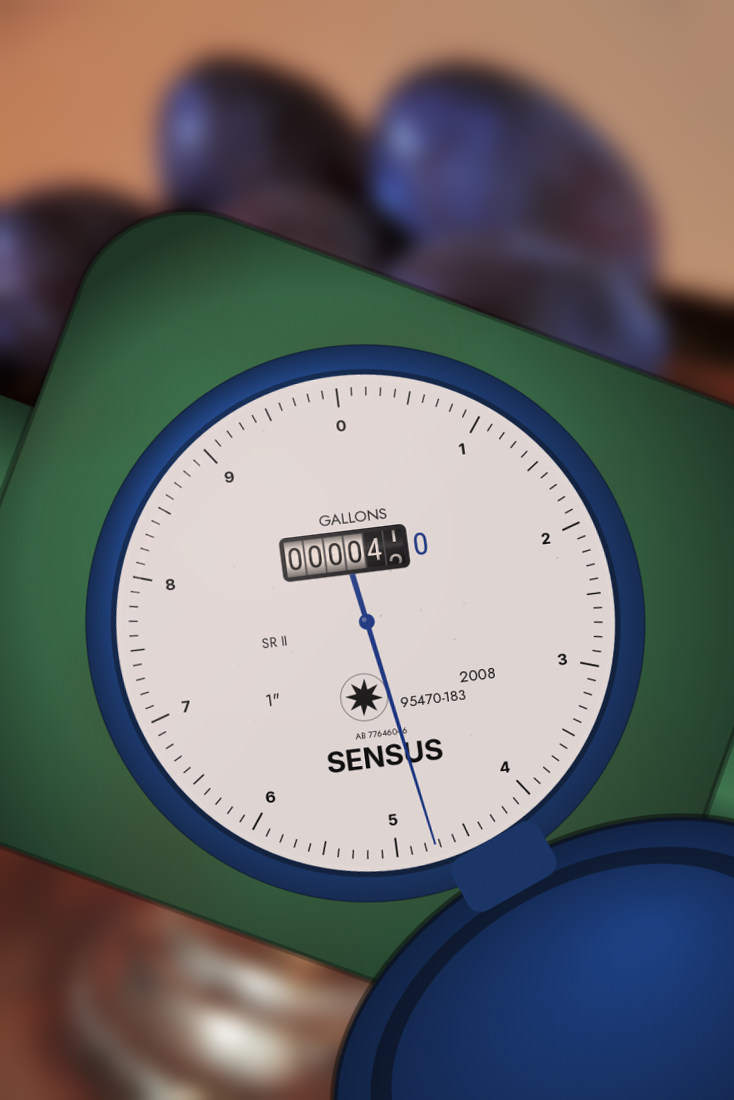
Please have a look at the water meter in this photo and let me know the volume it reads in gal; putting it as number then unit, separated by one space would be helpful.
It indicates 414.7 gal
